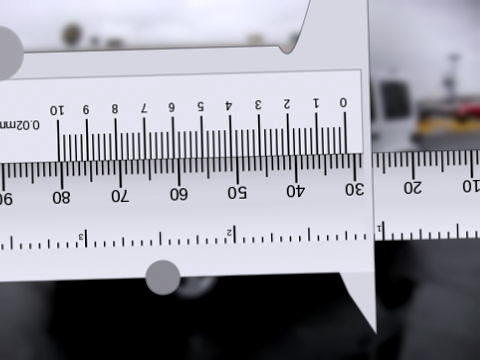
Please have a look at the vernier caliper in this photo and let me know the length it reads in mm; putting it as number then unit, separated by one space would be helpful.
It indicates 31.4 mm
